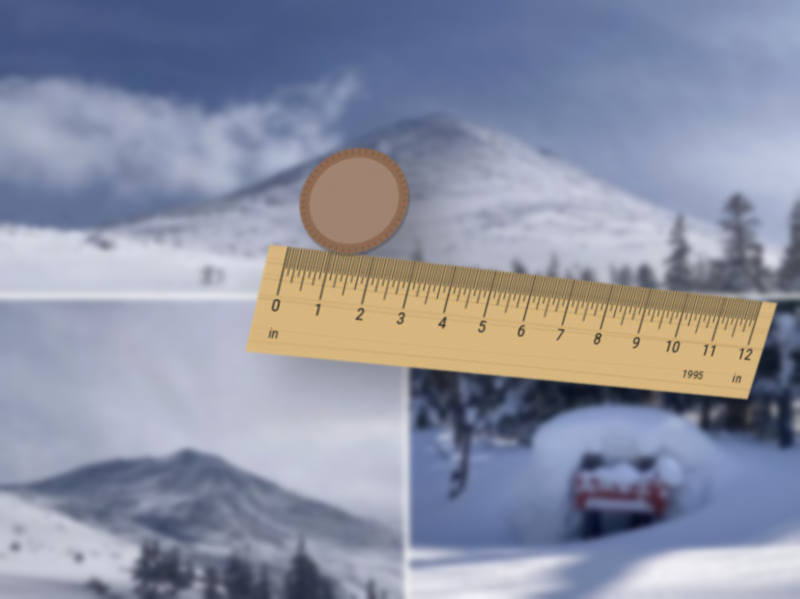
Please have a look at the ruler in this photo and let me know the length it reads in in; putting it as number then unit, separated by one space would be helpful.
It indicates 2.5 in
